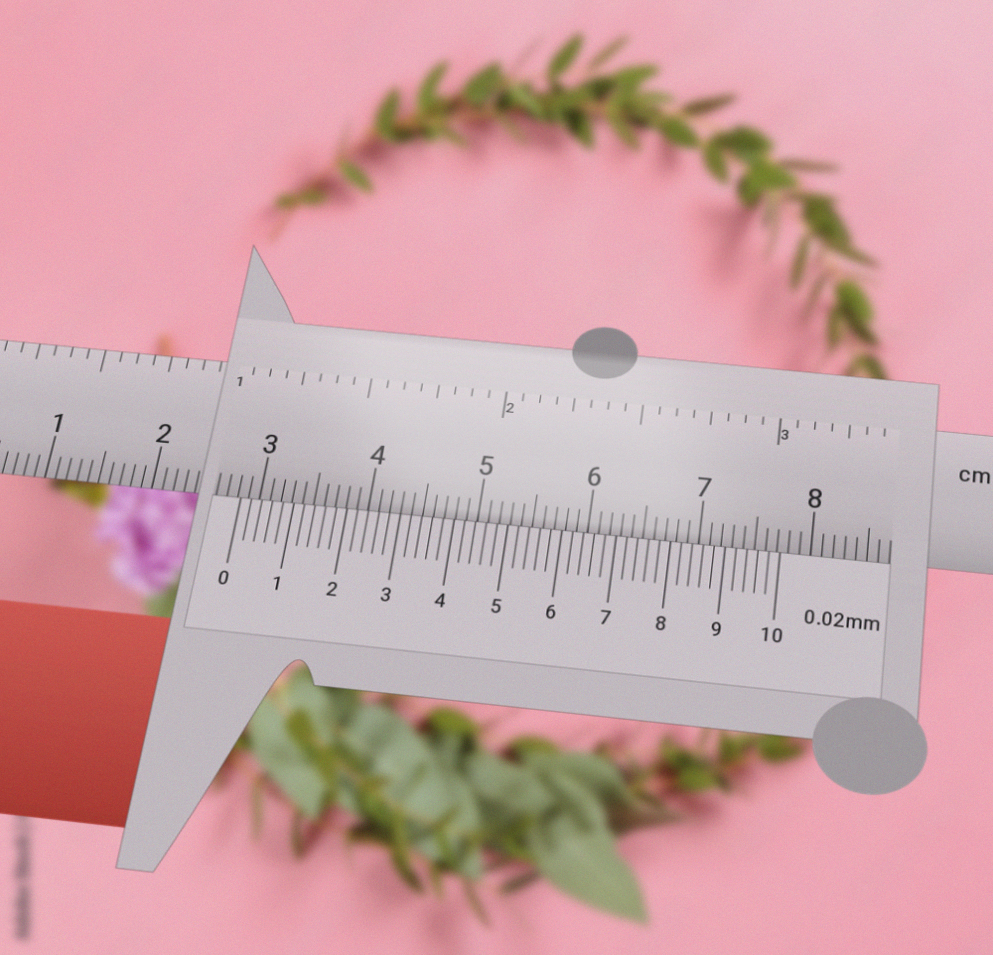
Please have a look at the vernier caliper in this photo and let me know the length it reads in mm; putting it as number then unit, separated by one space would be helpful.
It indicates 28.3 mm
